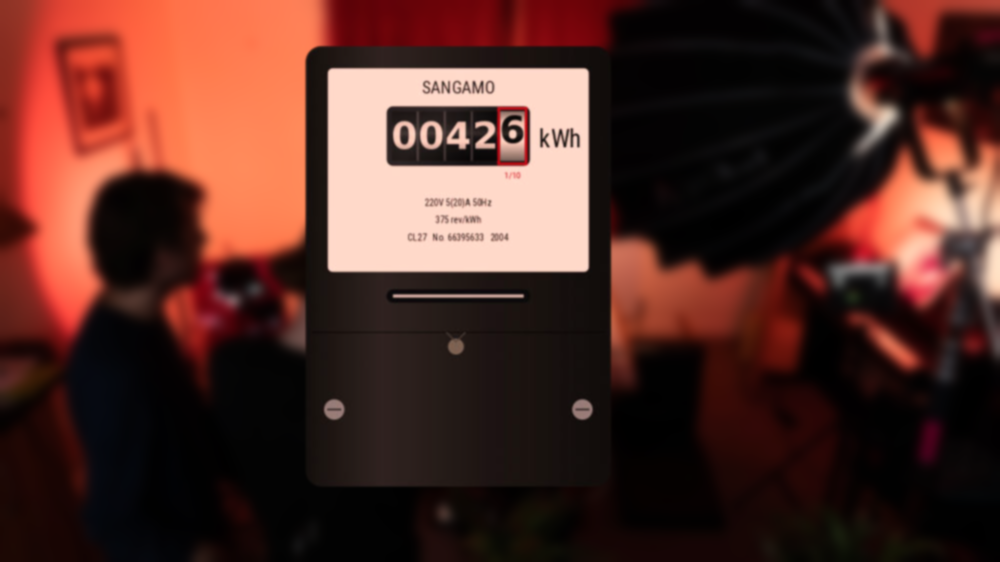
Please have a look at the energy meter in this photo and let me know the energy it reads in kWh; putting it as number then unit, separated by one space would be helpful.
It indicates 42.6 kWh
